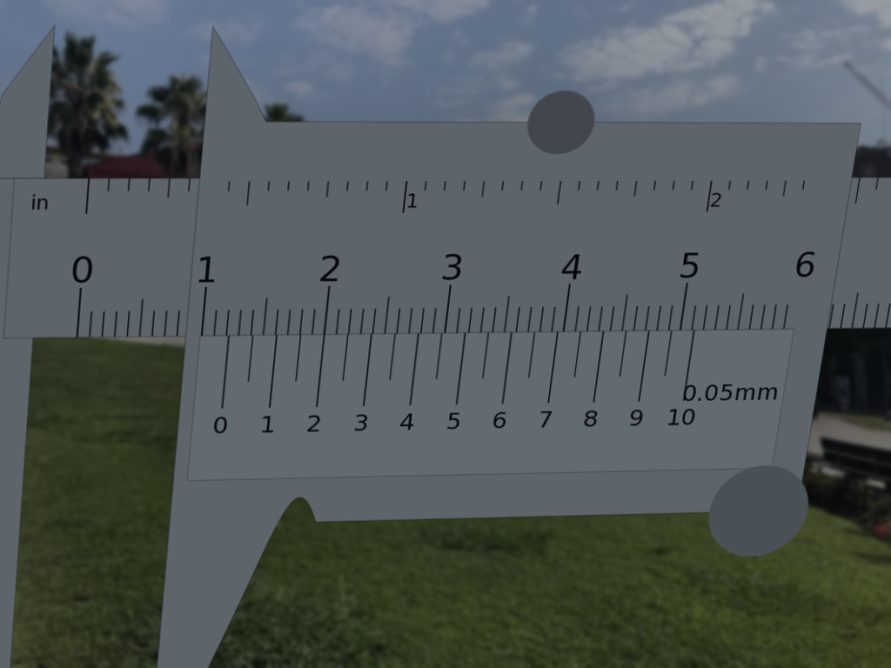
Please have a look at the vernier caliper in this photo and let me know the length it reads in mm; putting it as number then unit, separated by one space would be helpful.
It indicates 12.2 mm
